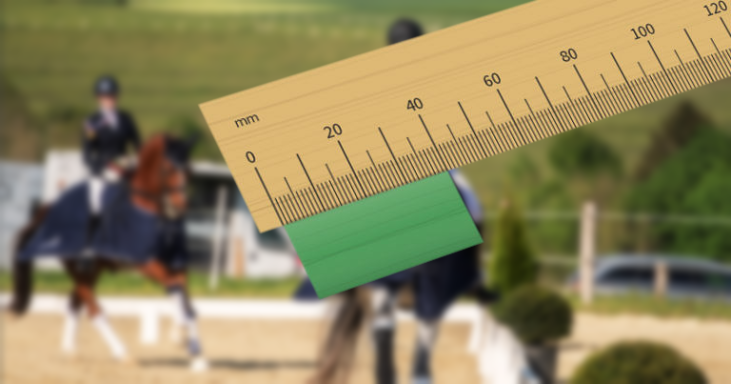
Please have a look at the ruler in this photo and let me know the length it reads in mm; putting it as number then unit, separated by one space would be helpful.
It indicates 40 mm
